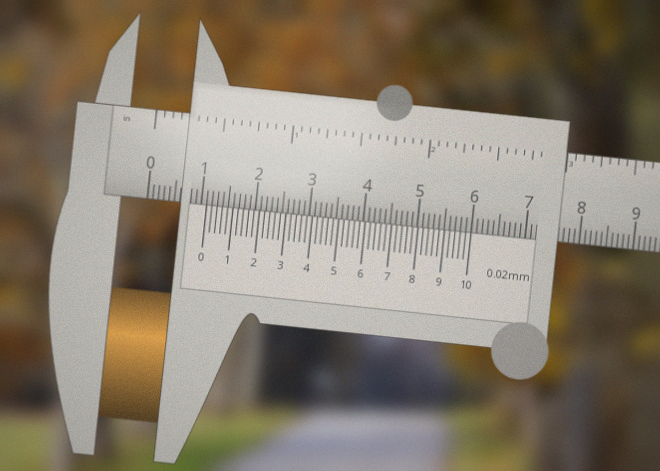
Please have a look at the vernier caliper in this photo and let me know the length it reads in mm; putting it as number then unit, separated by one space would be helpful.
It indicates 11.0 mm
